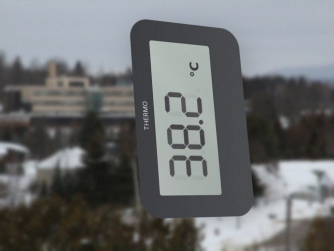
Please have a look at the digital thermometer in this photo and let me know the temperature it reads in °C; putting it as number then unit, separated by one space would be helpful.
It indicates 38.2 °C
